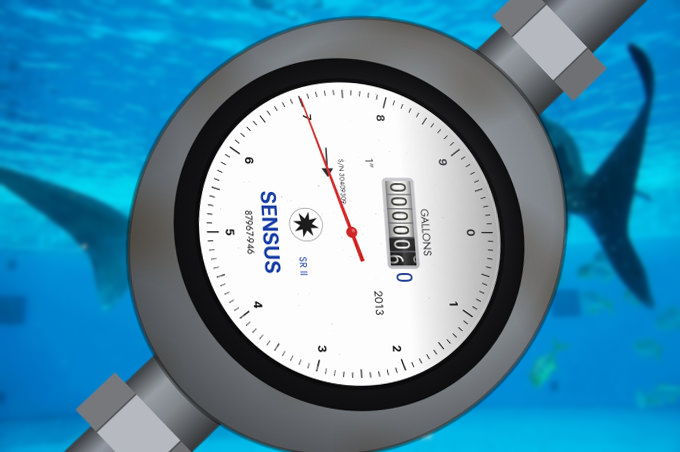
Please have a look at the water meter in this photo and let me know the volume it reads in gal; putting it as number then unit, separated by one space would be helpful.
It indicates 57.0 gal
